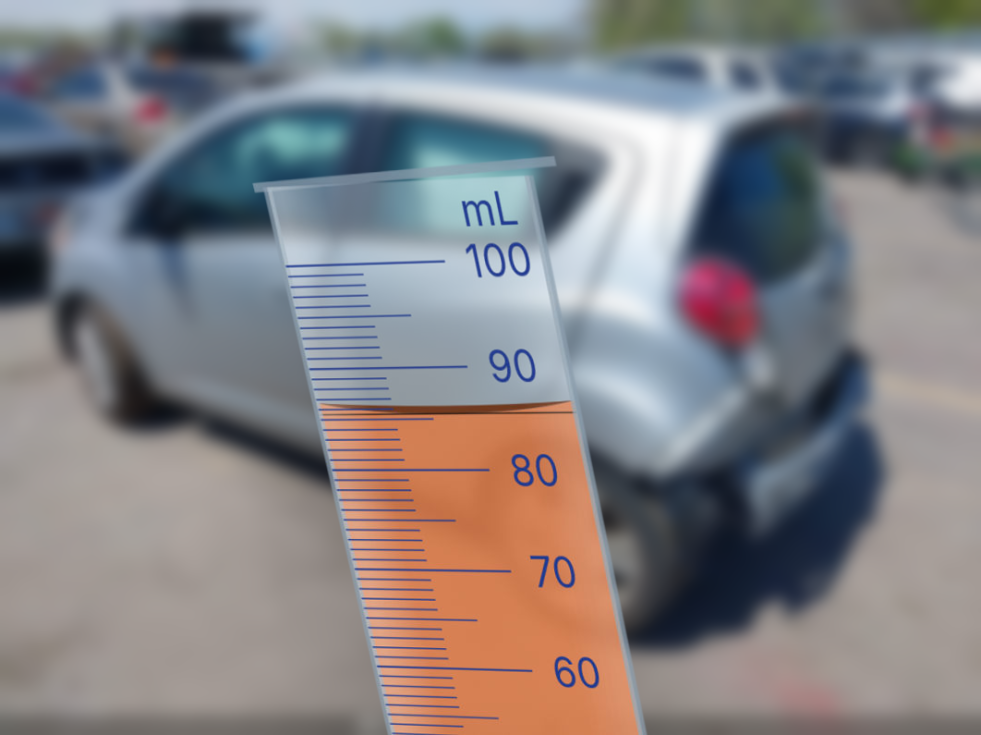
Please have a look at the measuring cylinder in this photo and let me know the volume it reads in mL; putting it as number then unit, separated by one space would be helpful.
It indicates 85.5 mL
